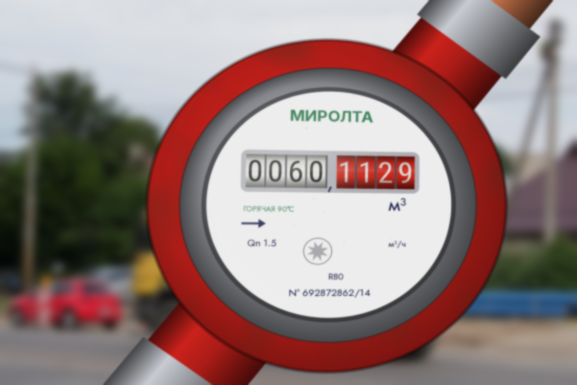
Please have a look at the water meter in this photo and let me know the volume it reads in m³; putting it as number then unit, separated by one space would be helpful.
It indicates 60.1129 m³
